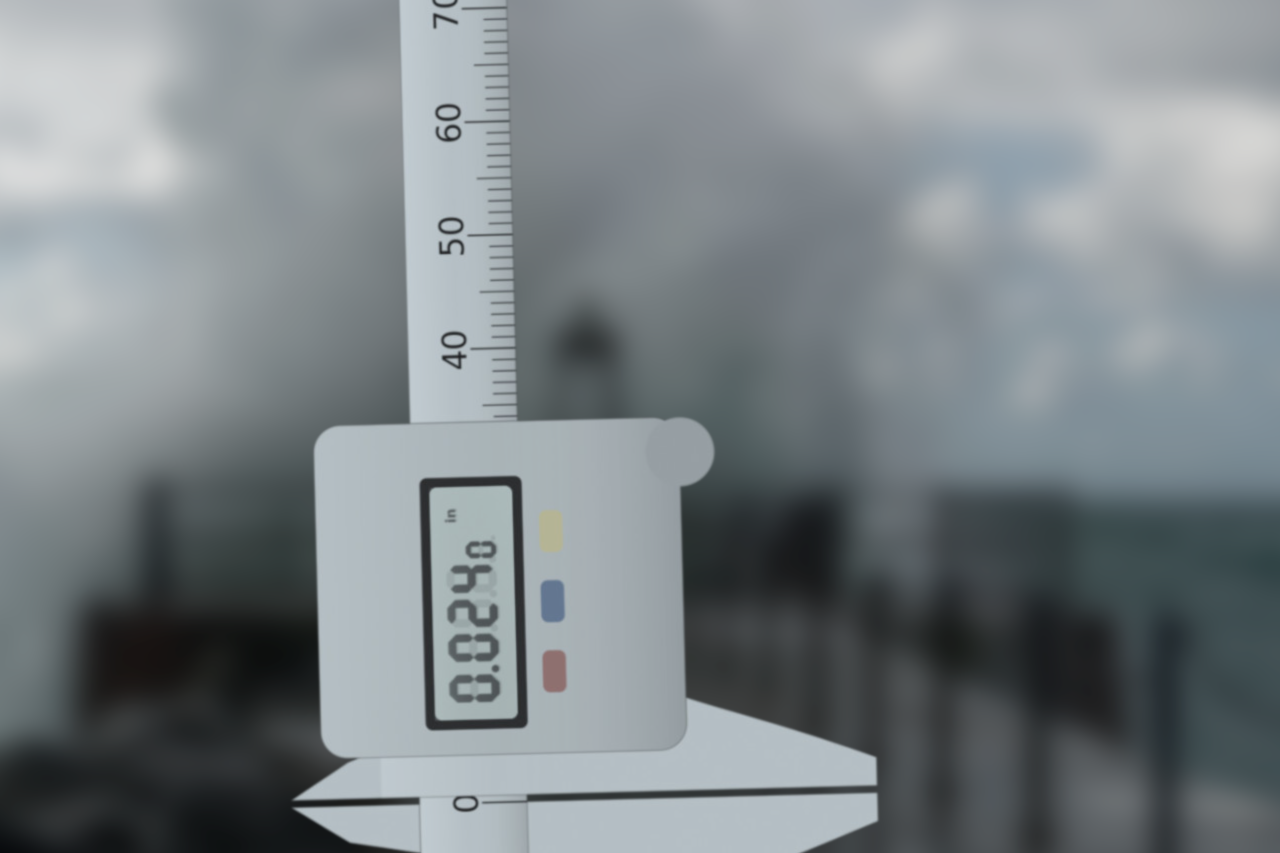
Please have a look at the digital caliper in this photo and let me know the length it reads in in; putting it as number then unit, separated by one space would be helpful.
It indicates 0.0240 in
